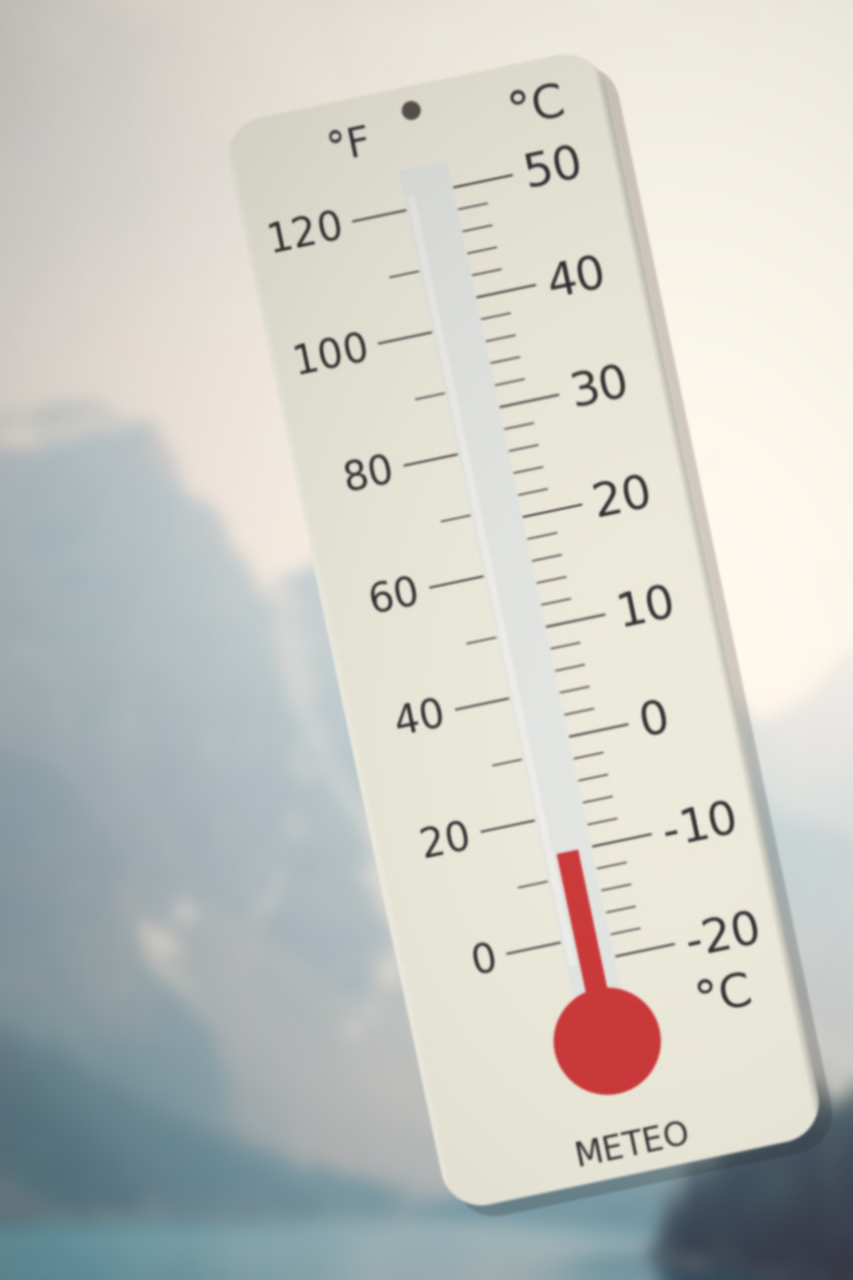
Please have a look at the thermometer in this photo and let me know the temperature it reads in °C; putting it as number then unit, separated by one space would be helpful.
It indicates -10 °C
